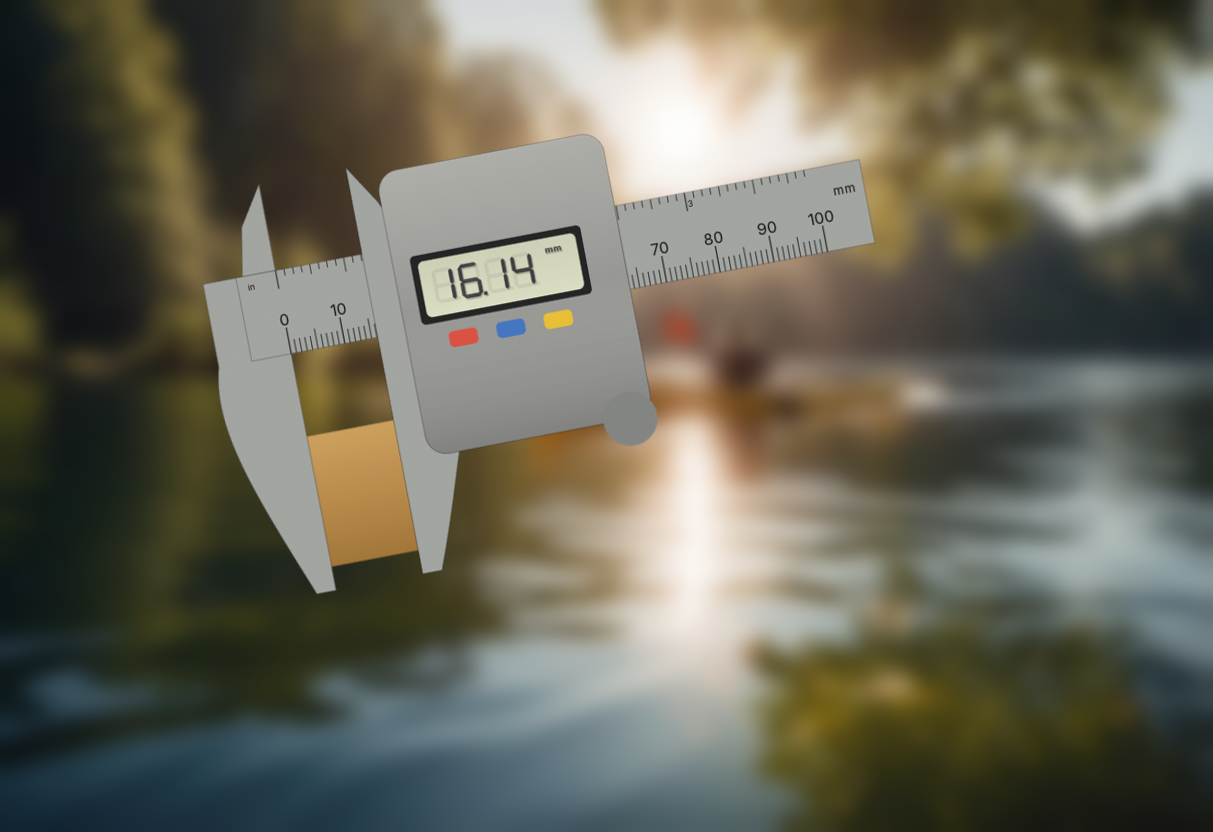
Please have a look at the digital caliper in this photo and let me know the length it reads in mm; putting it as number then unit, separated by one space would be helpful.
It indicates 16.14 mm
